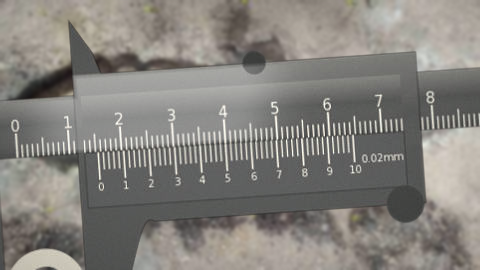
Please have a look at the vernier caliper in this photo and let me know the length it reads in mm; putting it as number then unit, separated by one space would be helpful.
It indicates 15.5 mm
